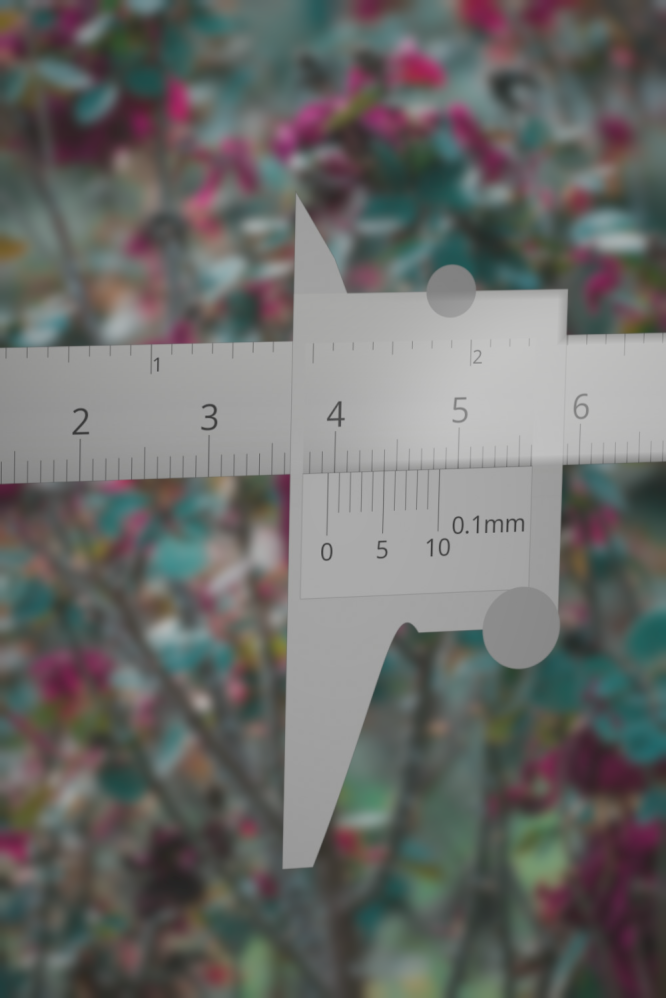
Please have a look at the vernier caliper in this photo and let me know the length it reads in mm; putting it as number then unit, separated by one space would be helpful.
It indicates 39.5 mm
